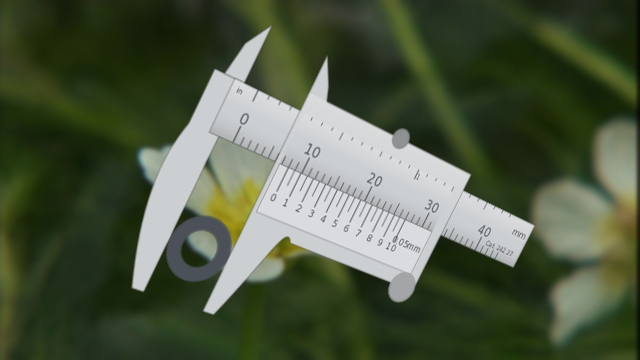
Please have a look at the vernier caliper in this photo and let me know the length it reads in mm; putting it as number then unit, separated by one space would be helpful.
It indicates 8.0 mm
